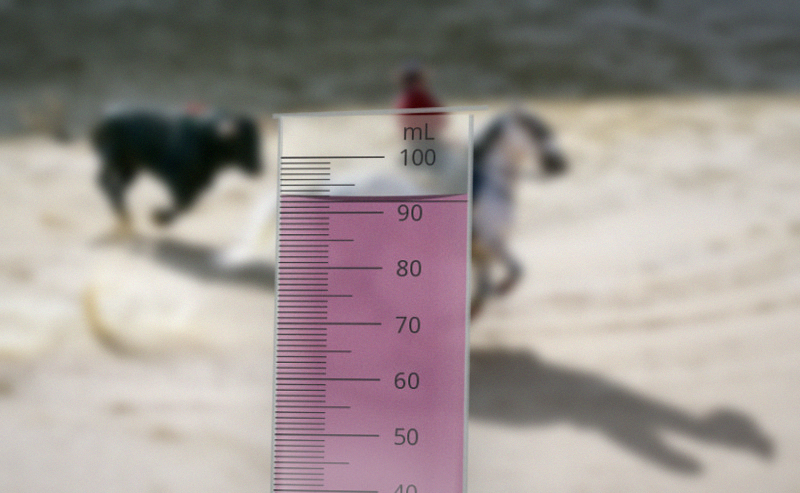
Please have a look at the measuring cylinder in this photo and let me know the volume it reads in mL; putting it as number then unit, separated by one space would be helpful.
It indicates 92 mL
